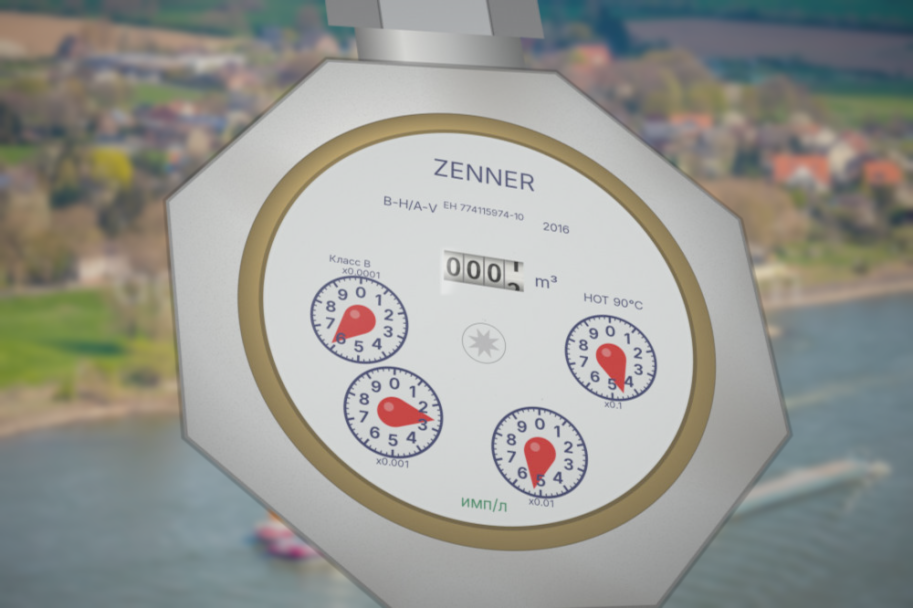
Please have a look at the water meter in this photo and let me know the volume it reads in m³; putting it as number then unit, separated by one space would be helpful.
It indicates 1.4526 m³
